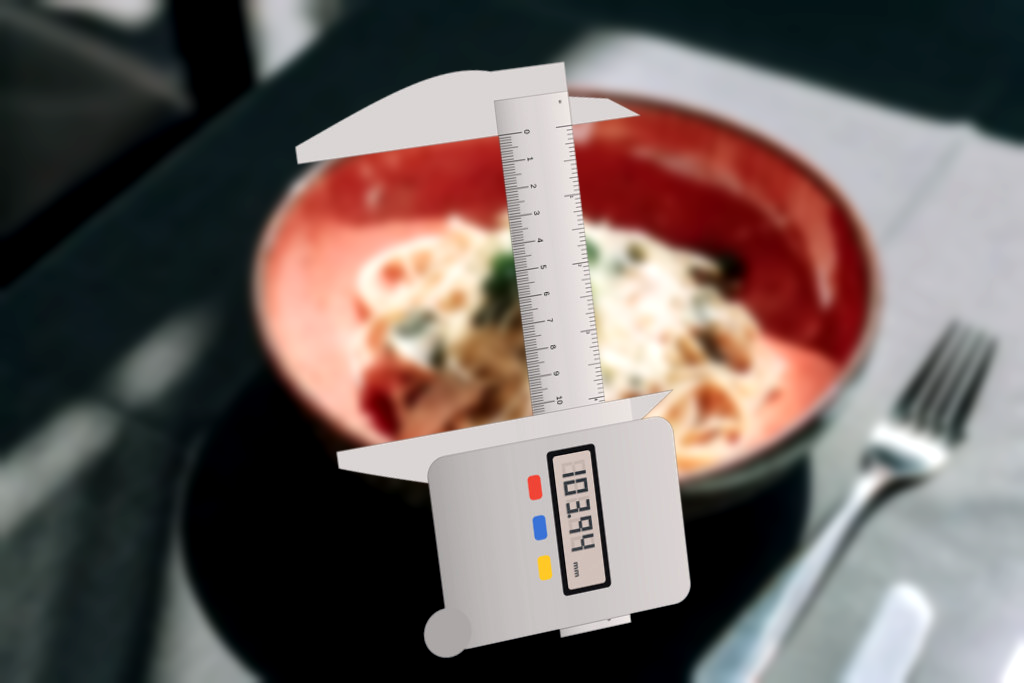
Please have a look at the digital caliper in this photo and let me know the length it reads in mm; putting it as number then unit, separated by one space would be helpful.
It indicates 103.94 mm
